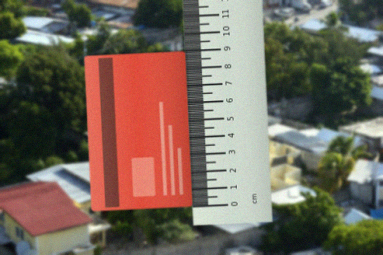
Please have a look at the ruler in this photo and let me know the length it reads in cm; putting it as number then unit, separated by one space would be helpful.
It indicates 9 cm
